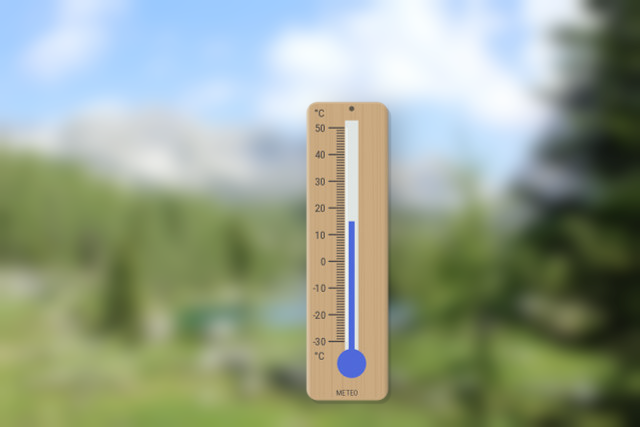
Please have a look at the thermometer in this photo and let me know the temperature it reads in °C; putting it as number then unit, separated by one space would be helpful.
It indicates 15 °C
